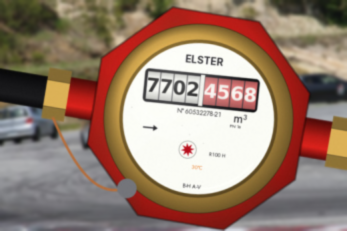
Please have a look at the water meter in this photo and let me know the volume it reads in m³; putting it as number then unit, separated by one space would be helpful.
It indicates 7702.4568 m³
